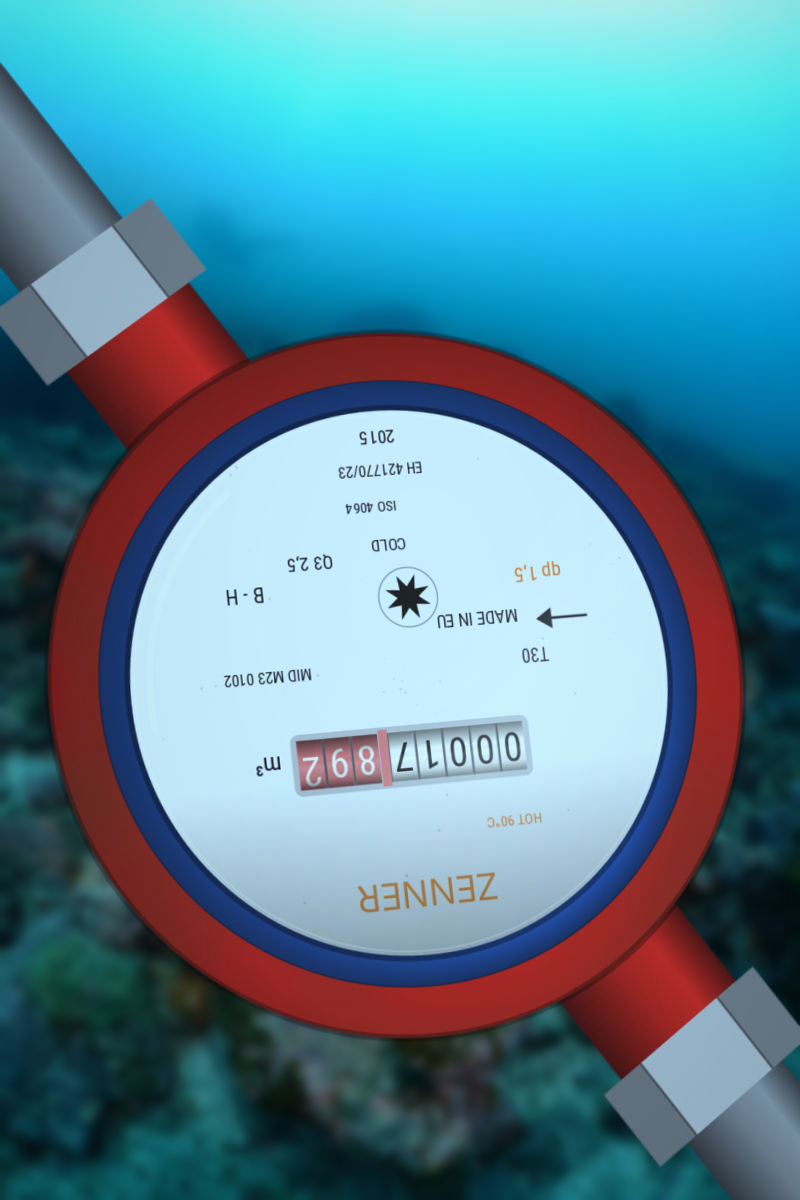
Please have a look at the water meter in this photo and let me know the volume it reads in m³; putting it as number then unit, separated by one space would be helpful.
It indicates 17.892 m³
